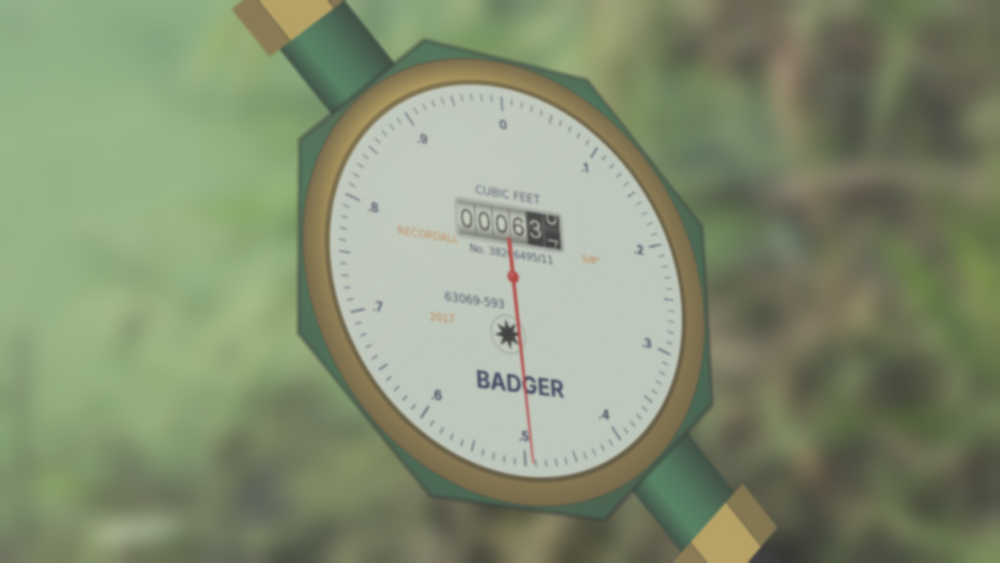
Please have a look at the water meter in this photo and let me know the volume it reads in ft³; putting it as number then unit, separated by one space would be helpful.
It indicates 636.49 ft³
